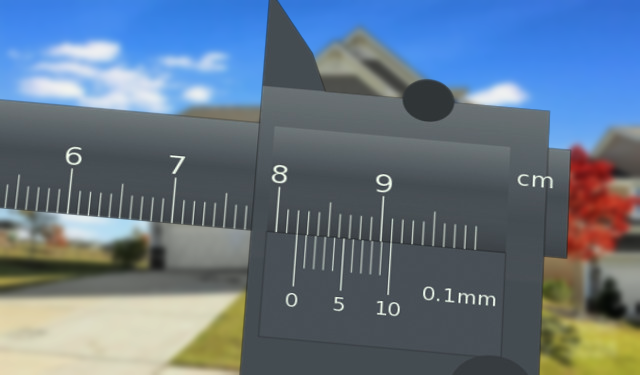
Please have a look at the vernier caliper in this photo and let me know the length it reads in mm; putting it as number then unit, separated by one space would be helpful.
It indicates 82.0 mm
